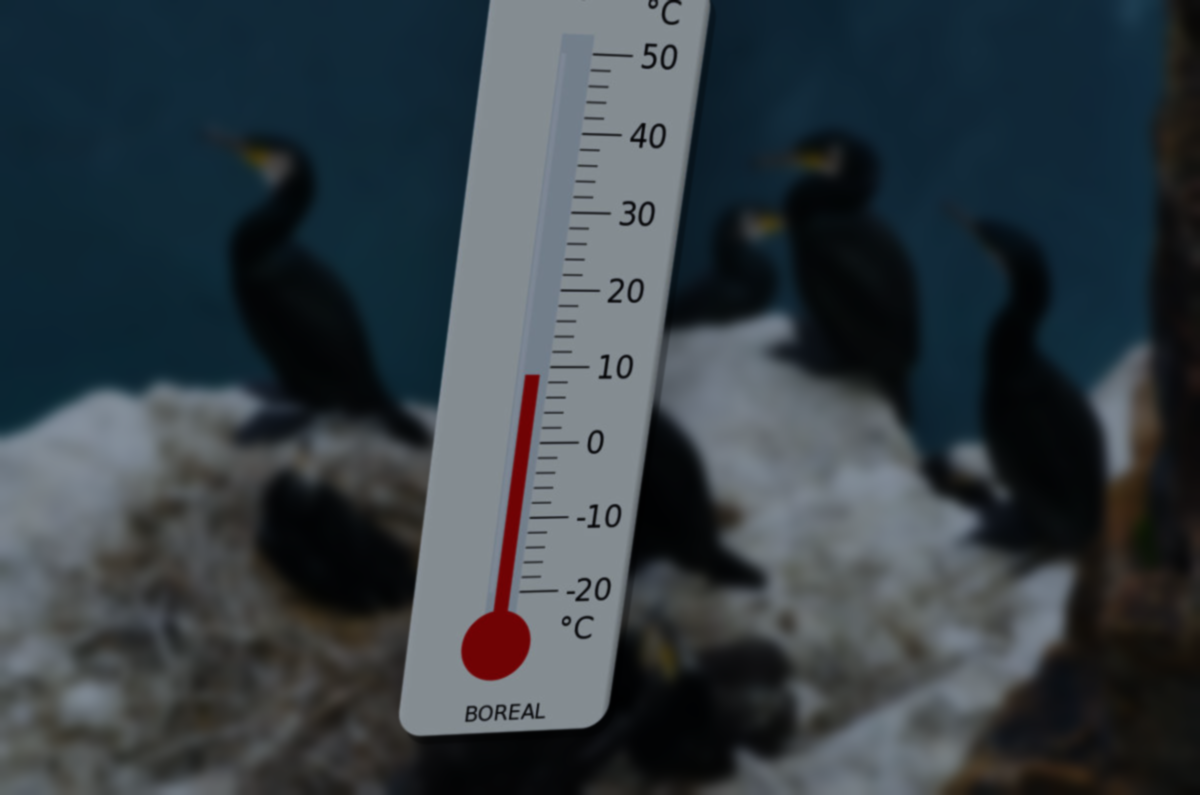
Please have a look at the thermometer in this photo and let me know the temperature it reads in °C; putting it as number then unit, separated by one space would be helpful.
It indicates 9 °C
